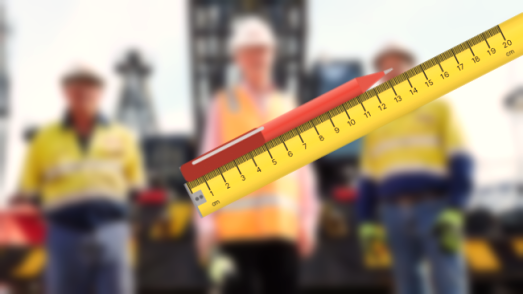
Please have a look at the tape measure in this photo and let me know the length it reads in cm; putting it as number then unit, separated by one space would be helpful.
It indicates 13.5 cm
